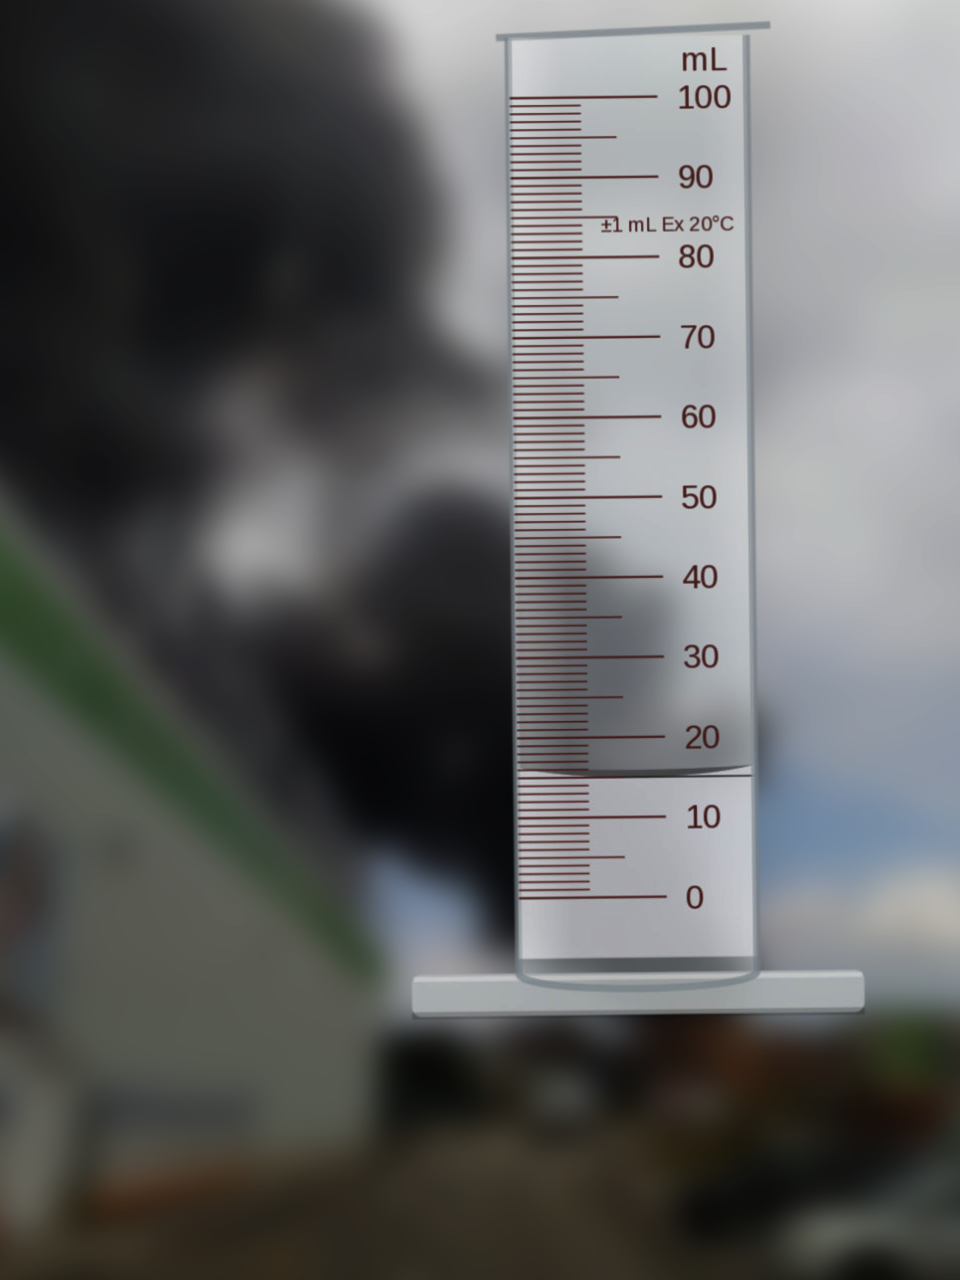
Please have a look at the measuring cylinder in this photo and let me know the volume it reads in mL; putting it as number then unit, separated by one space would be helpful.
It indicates 15 mL
